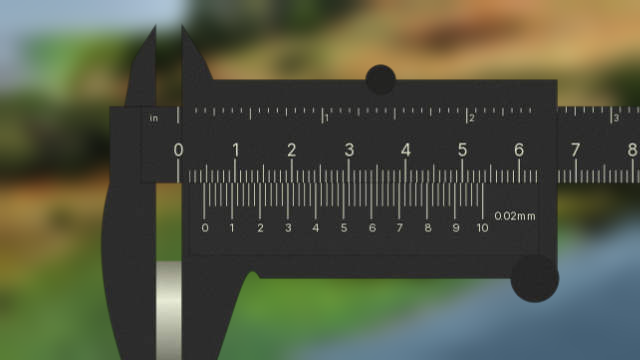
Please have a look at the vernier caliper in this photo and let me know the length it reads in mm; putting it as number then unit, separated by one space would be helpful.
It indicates 4.6 mm
